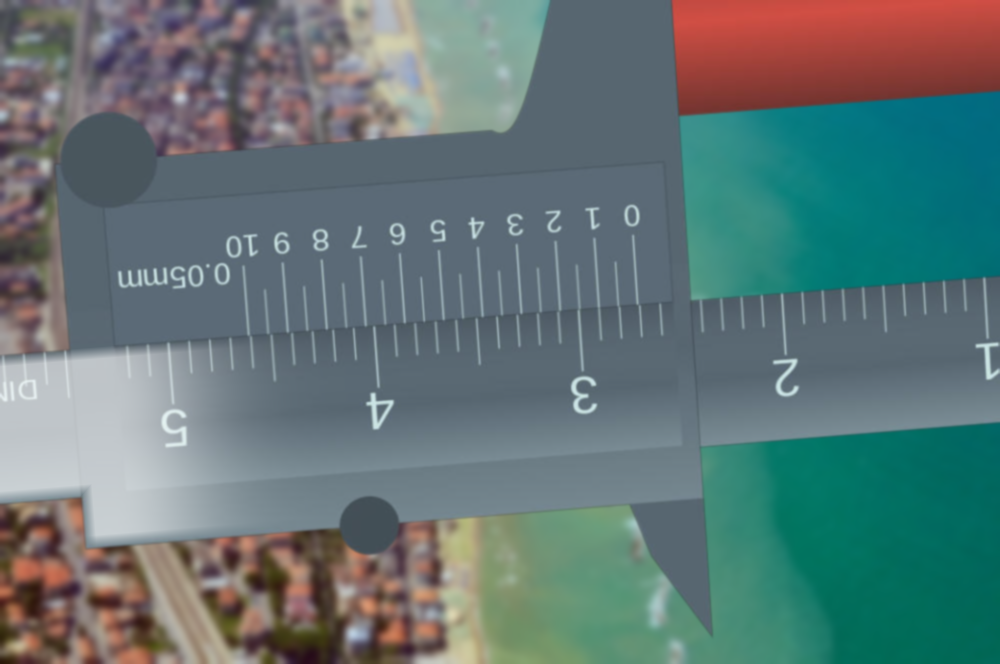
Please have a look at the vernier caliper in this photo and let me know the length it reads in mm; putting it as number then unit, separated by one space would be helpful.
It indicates 27.1 mm
